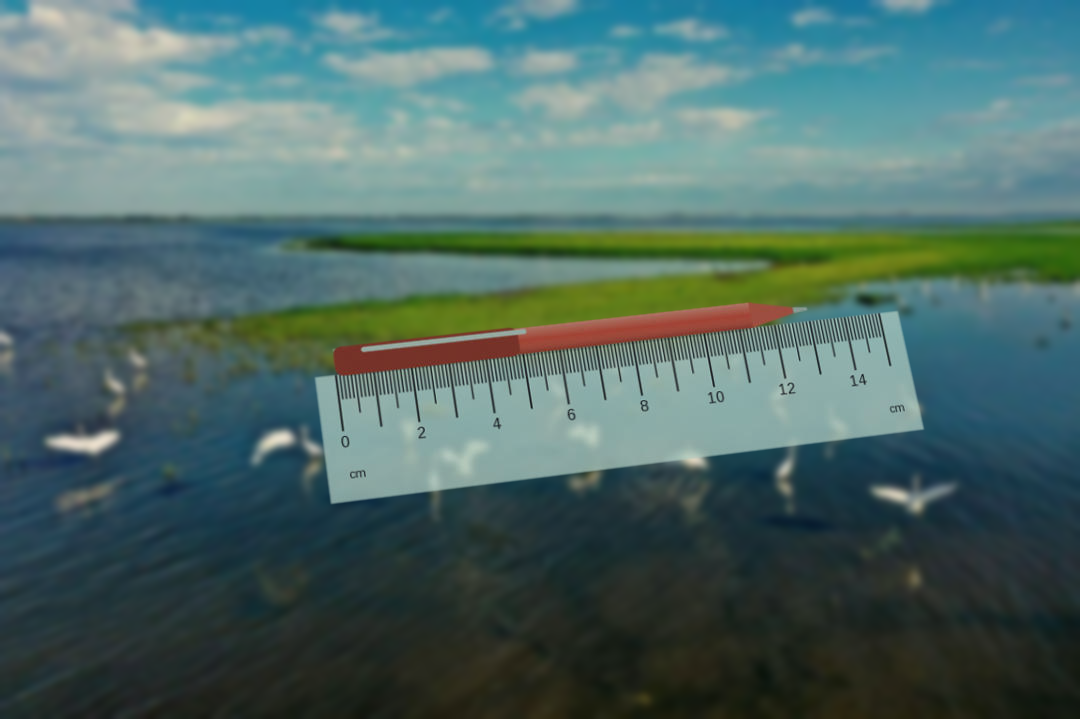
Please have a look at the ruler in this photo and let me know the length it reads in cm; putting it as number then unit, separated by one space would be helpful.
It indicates 13 cm
